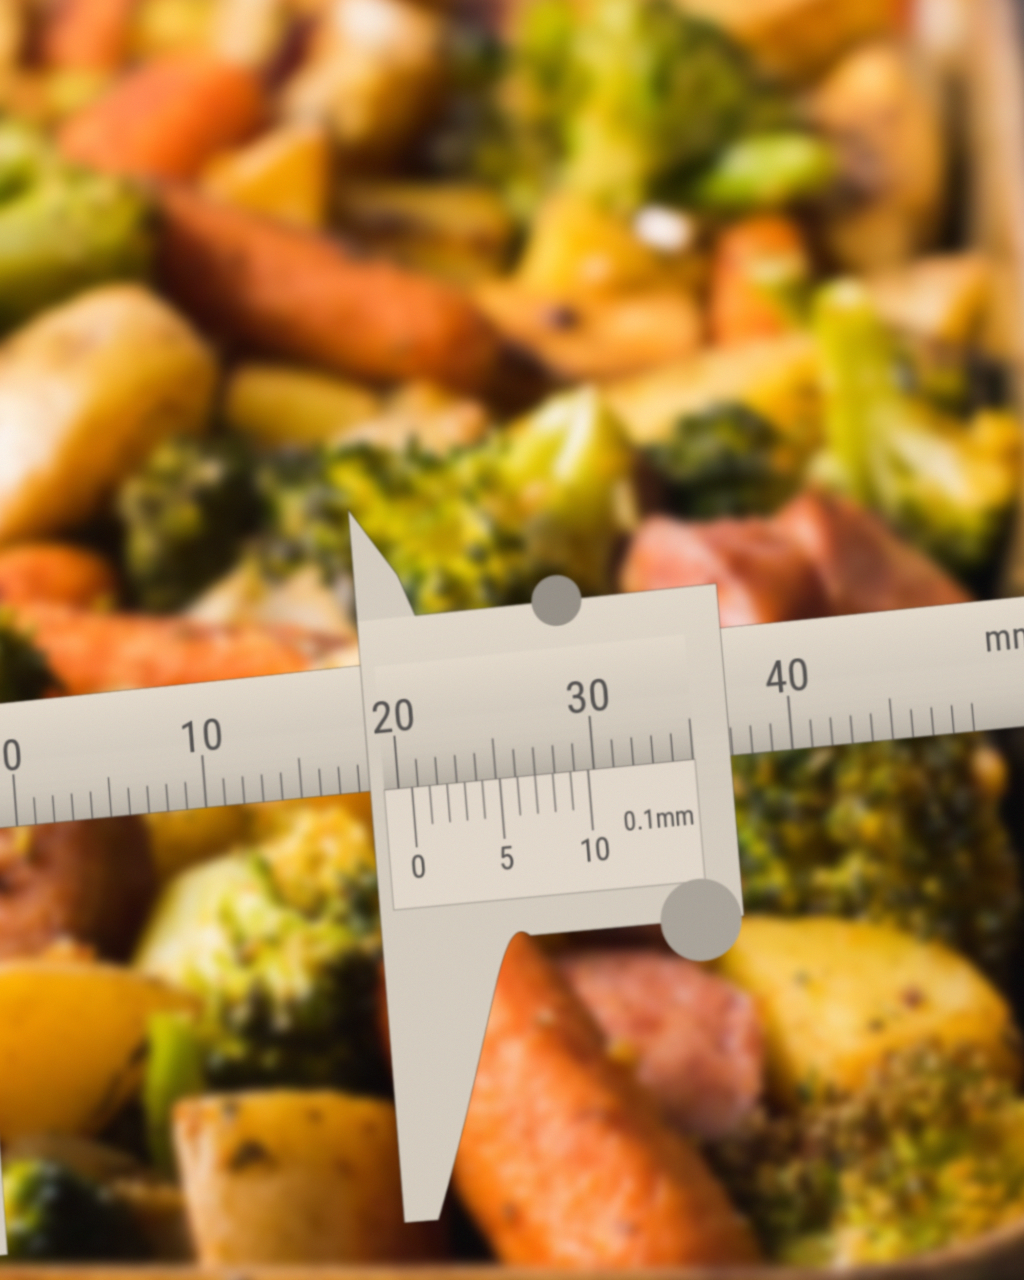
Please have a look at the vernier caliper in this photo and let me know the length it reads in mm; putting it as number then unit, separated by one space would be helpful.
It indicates 20.7 mm
